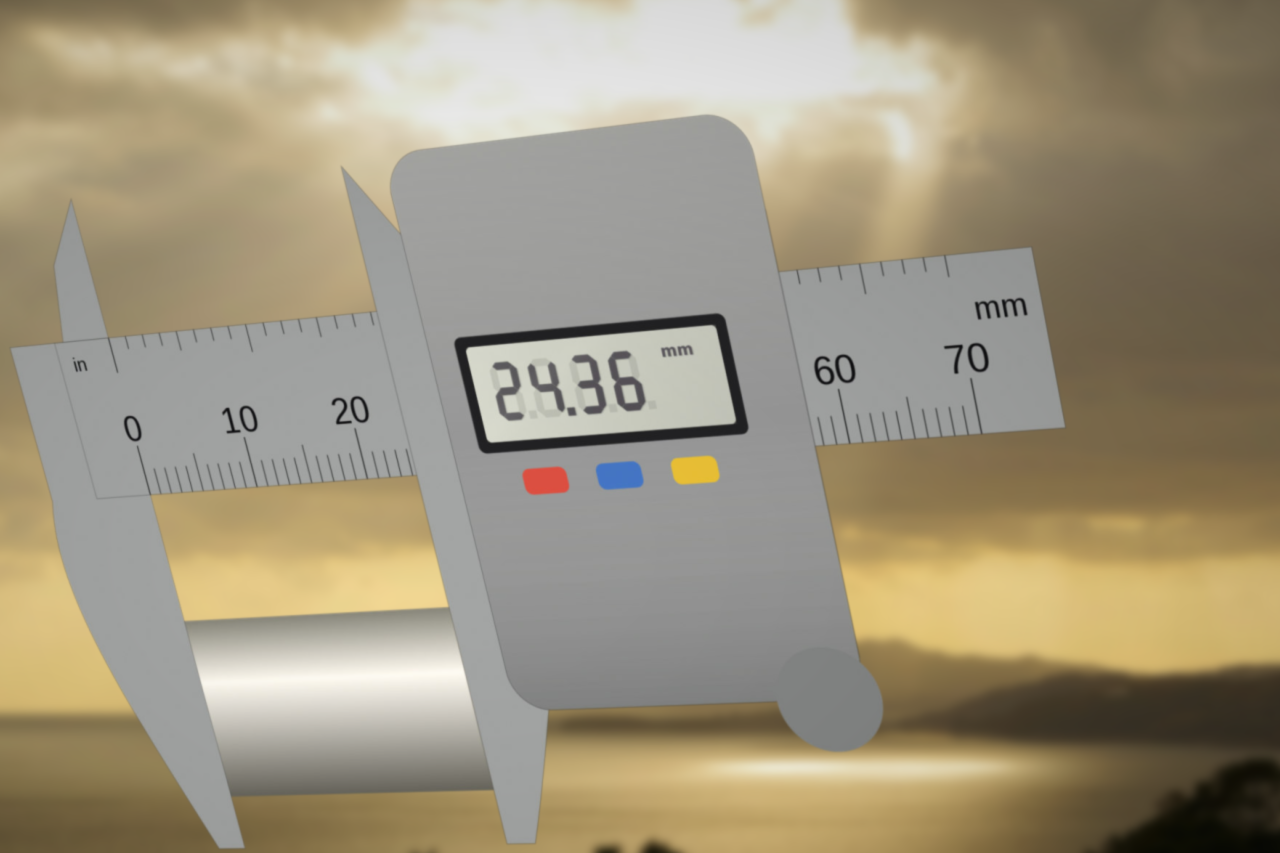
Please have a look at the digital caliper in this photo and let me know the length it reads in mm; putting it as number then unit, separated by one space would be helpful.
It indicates 24.36 mm
